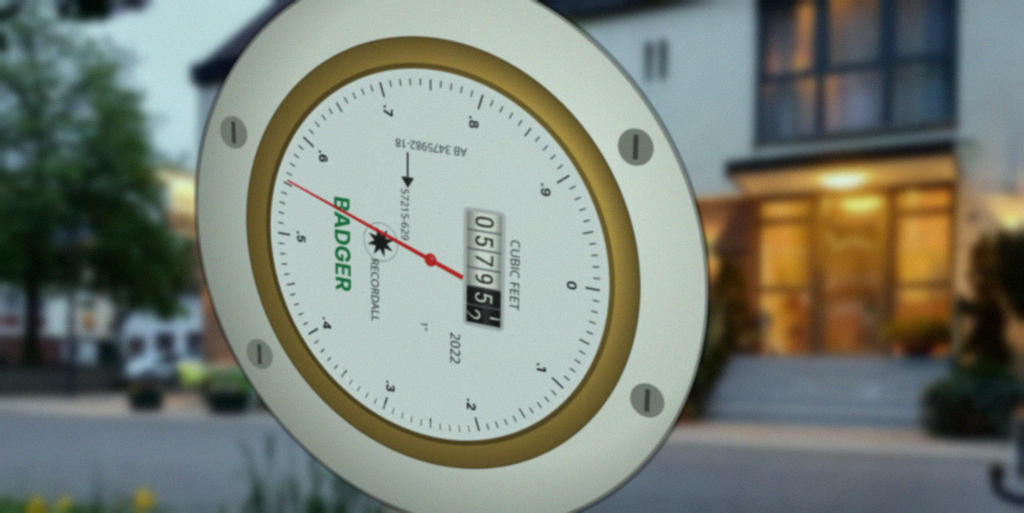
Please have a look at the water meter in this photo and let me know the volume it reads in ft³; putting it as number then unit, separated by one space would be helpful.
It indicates 57951.55 ft³
